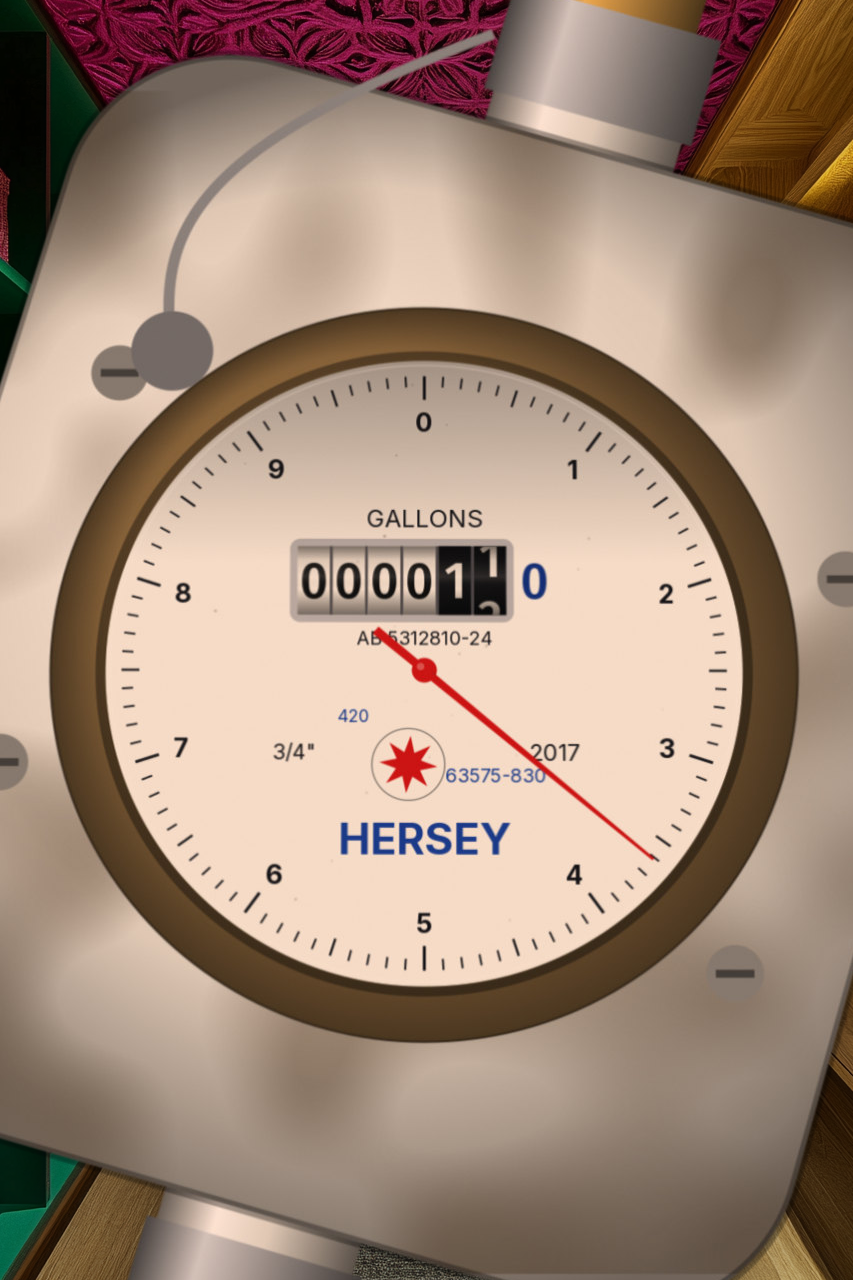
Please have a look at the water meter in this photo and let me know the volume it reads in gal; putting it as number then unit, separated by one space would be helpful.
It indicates 113.6 gal
